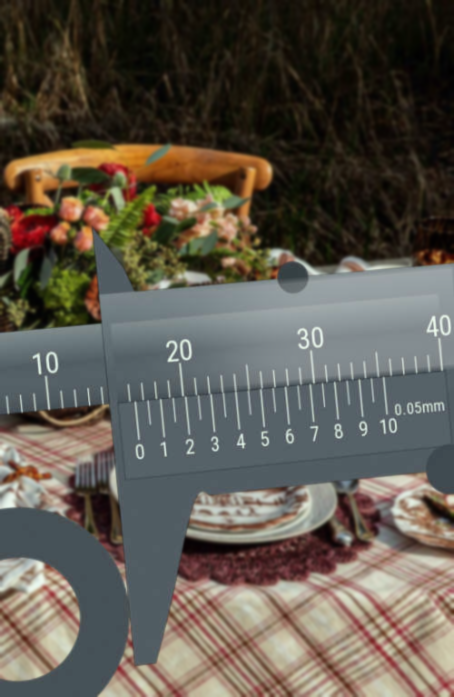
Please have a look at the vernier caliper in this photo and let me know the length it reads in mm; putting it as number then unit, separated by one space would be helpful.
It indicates 16.4 mm
